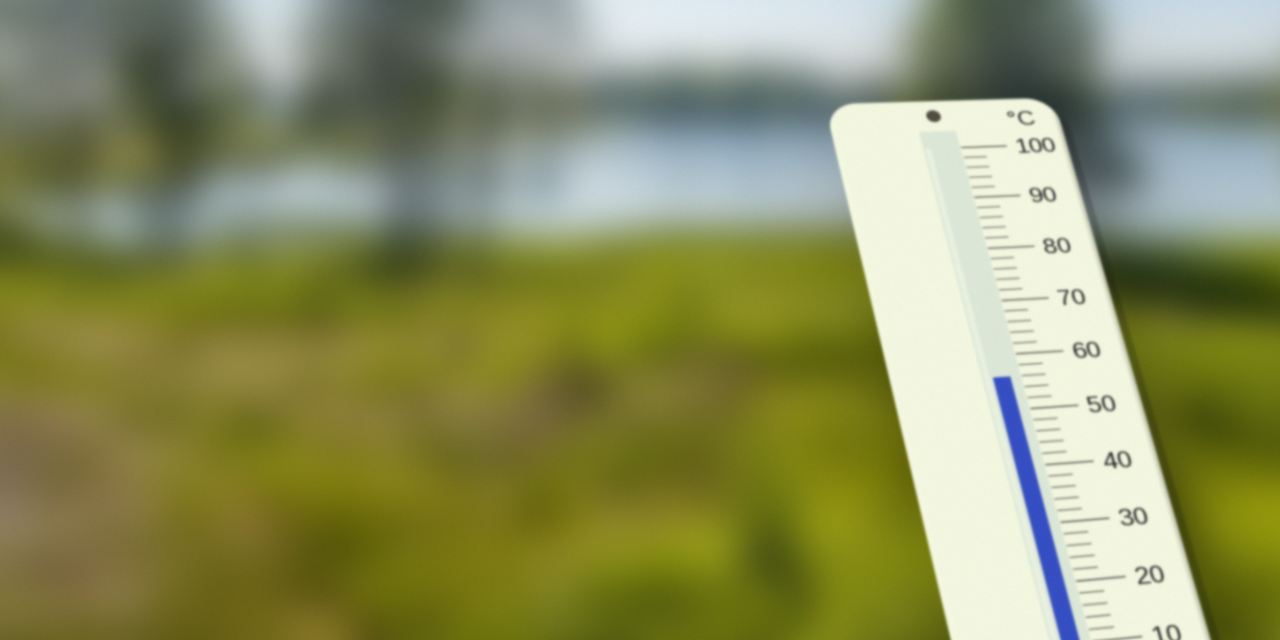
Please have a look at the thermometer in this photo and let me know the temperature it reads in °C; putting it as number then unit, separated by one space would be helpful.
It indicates 56 °C
